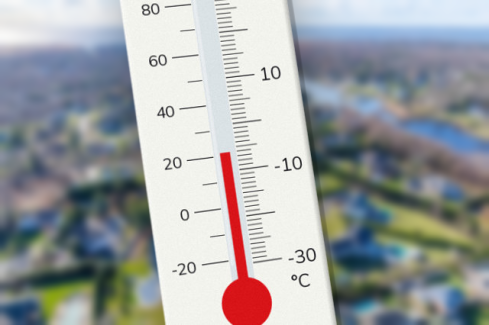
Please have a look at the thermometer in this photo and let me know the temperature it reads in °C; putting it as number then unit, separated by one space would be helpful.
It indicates -6 °C
